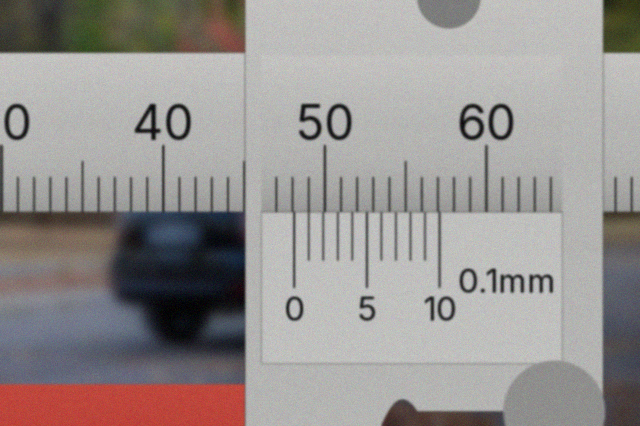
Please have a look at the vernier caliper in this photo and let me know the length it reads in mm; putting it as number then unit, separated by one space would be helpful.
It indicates 48.1 mm
